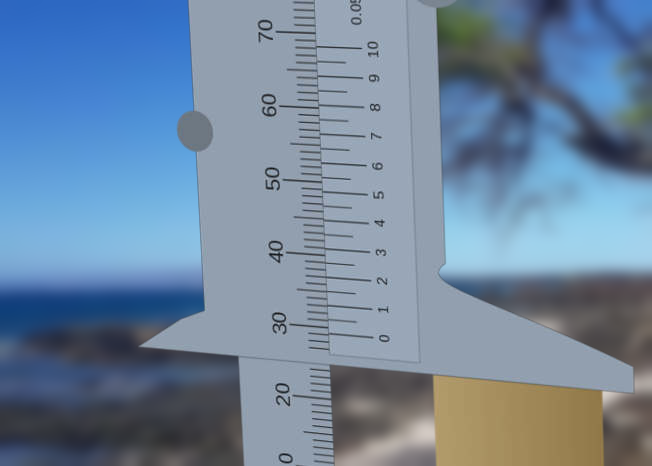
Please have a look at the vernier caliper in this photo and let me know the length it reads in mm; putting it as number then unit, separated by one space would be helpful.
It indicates 29.2 mm
